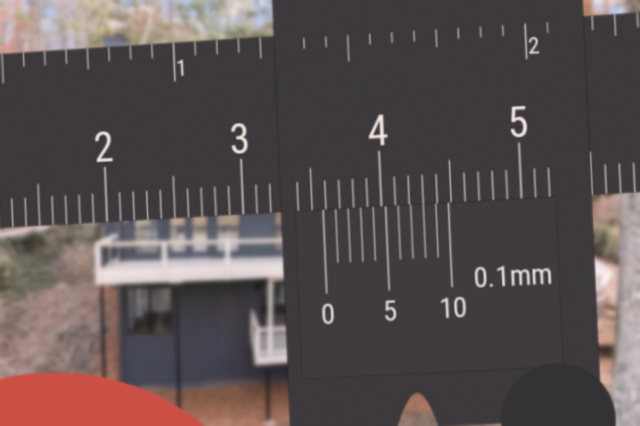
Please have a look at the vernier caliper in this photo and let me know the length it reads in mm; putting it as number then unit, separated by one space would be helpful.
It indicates 35.8 mm
